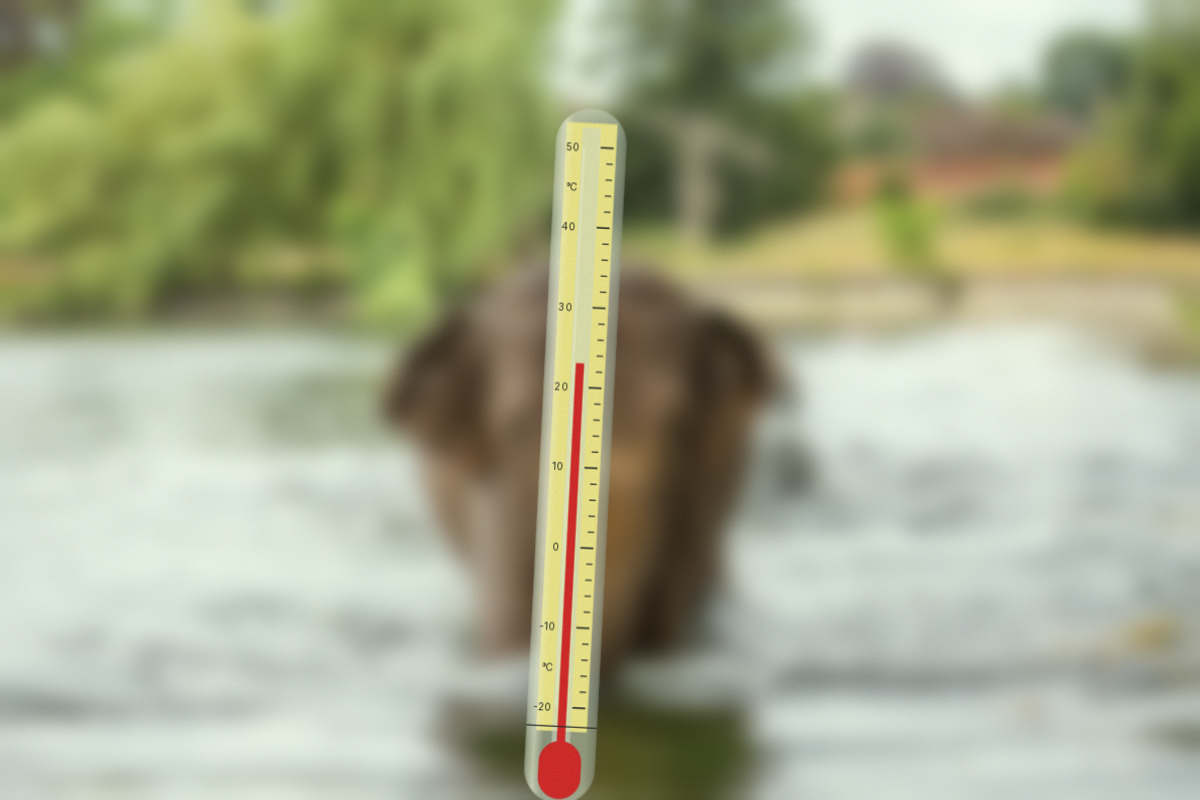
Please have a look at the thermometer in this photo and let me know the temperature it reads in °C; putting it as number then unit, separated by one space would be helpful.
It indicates 23 °C
